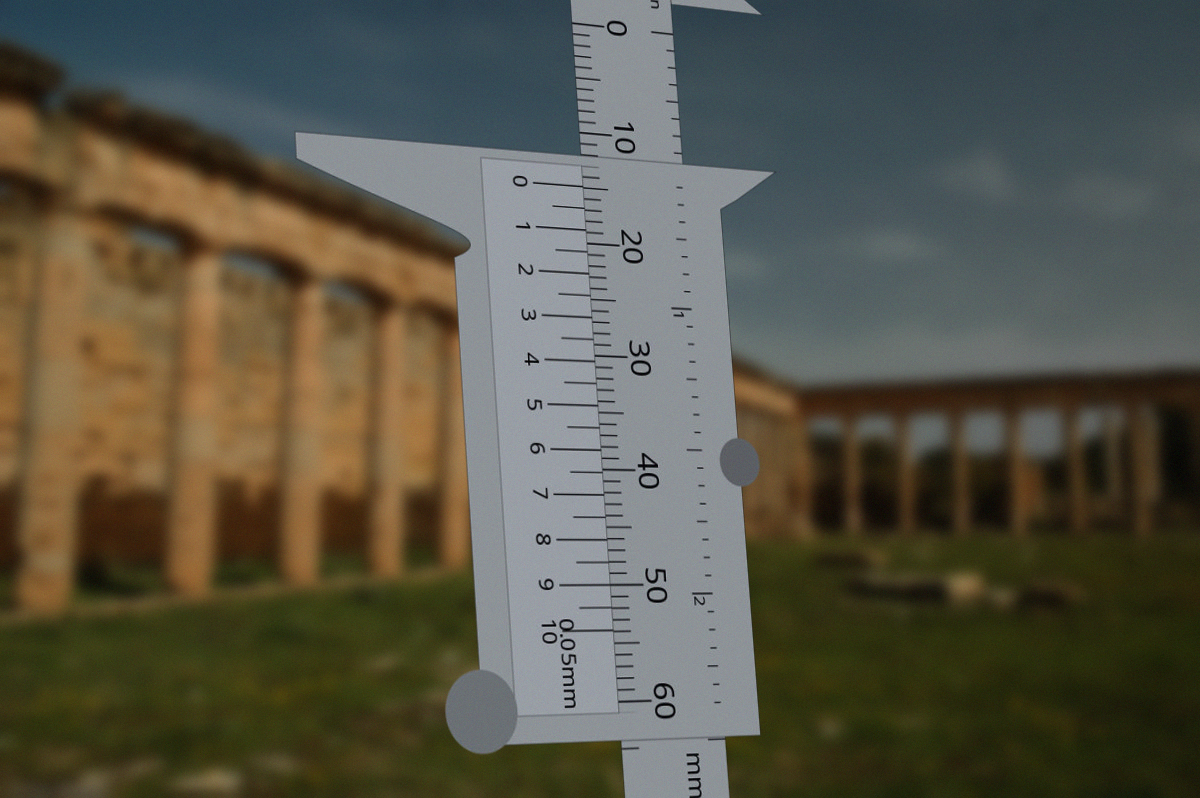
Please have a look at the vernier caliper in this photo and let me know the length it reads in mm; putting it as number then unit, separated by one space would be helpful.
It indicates 14.9 mm
